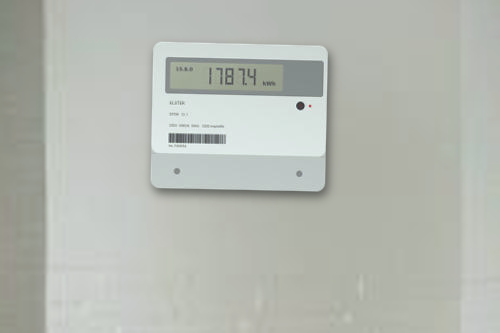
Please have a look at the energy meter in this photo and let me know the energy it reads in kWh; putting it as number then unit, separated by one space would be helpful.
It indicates 1787.4 kWh
